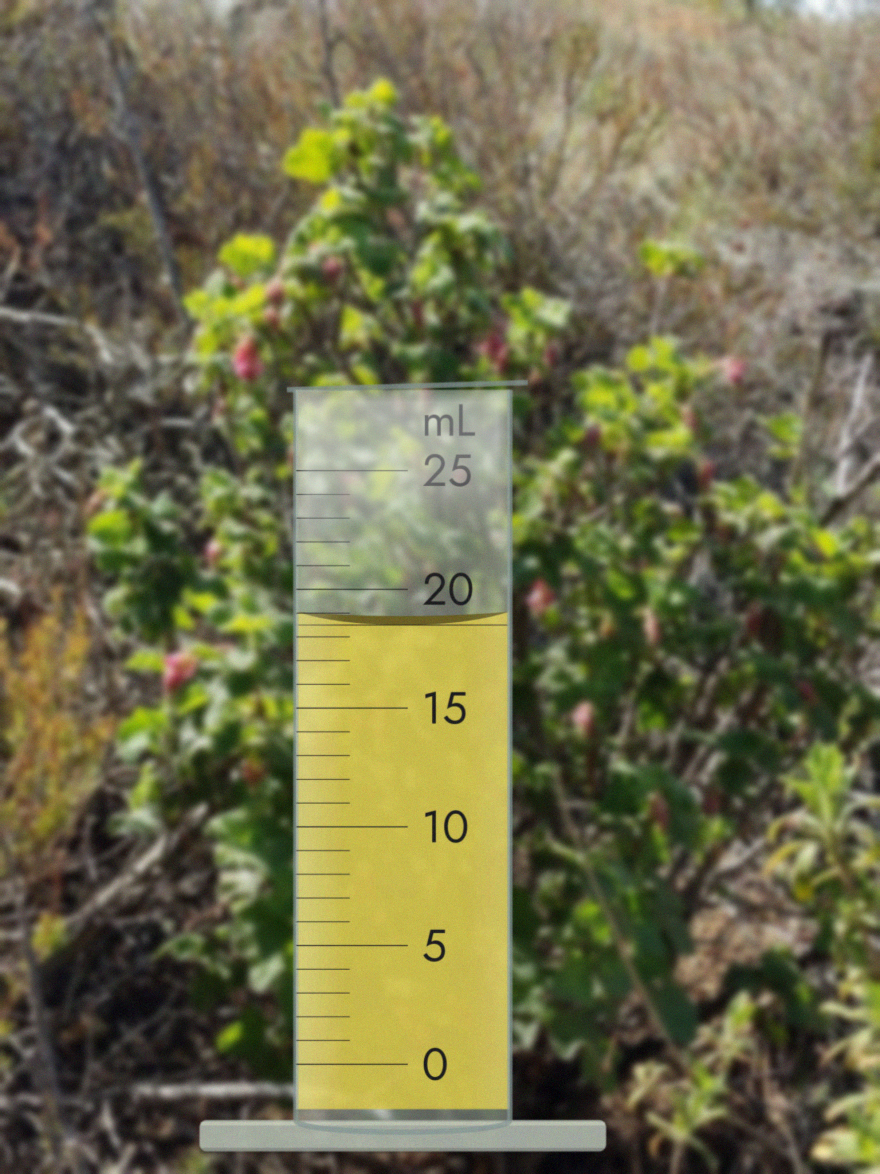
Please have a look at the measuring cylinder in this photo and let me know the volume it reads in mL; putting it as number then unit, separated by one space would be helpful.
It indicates 18.5 mL
